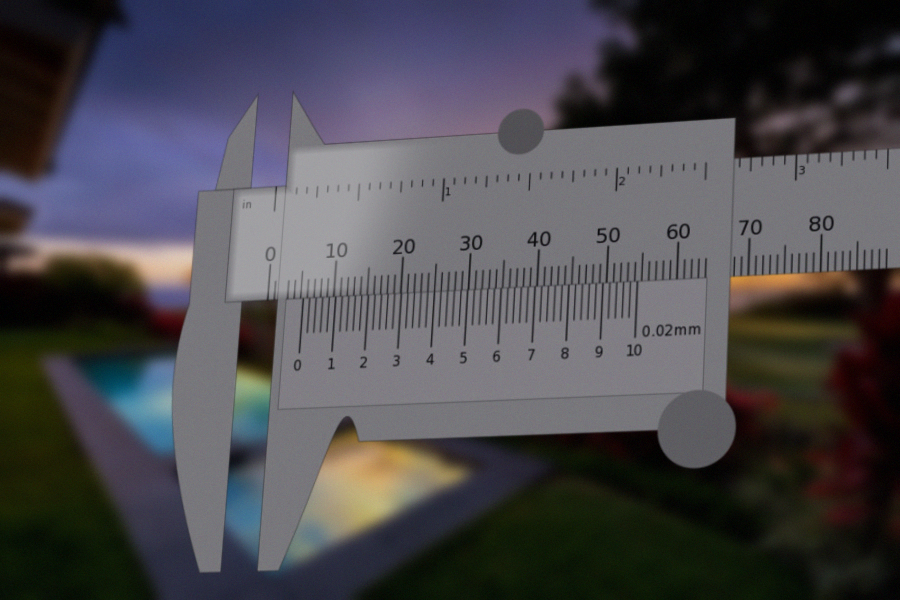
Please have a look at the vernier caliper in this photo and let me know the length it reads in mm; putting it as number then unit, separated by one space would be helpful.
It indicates 5.4 mm
